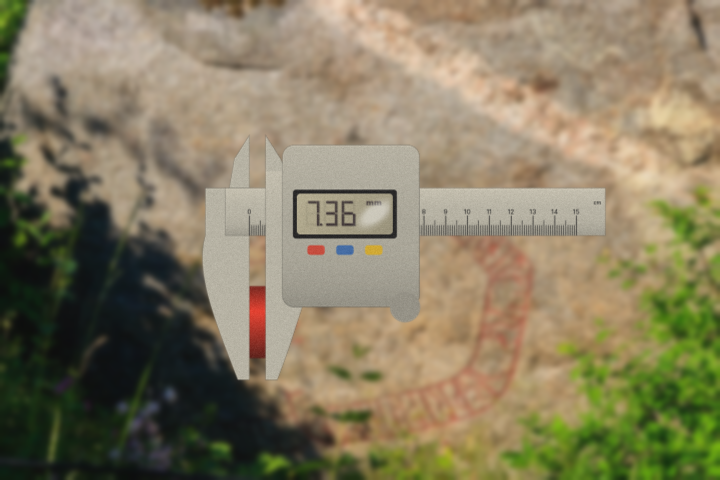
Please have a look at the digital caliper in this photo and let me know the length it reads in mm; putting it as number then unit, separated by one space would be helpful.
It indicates 7.36 mm
